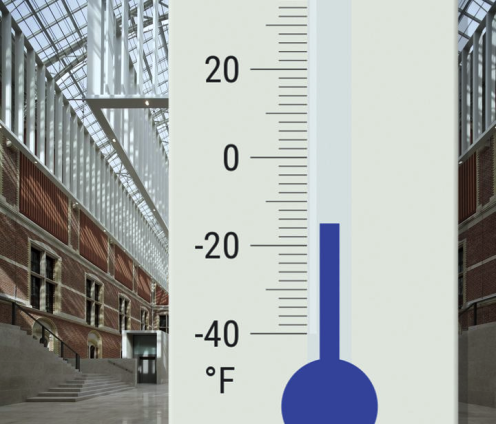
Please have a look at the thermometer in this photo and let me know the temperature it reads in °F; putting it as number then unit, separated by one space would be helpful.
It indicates -15 °F
